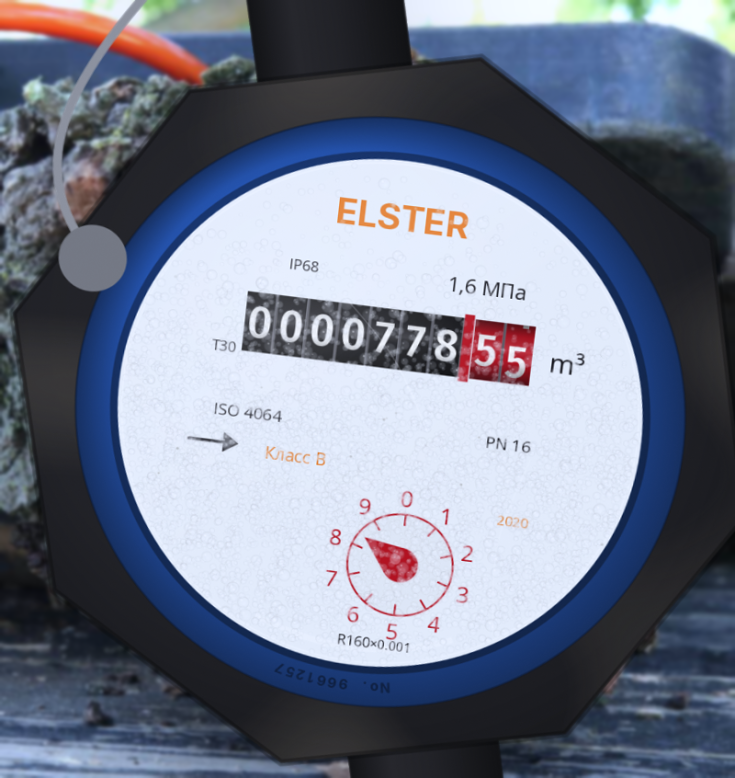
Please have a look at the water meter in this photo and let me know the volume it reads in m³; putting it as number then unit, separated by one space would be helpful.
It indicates 778.548 m³
